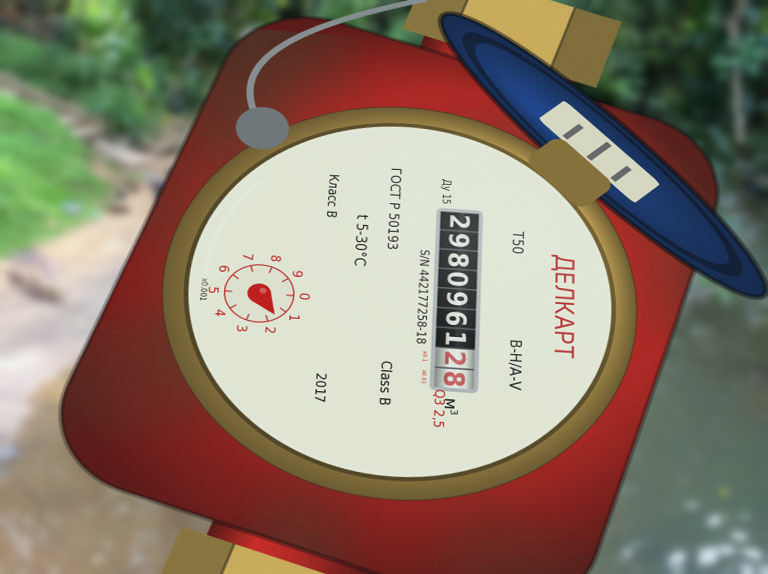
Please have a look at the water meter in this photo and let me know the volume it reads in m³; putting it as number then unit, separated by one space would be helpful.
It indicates 2980961.281 m³
